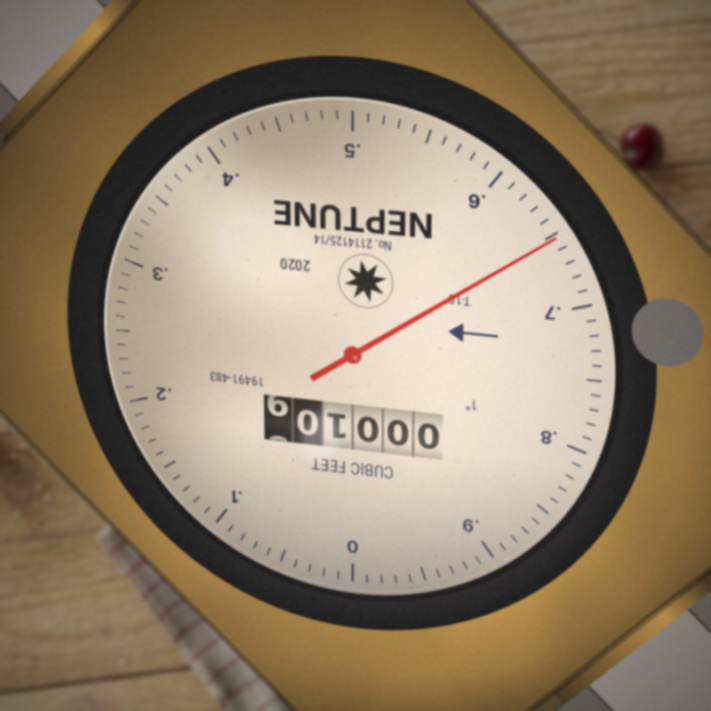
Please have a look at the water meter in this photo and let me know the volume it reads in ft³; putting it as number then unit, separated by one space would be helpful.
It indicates 108.65 ft³
